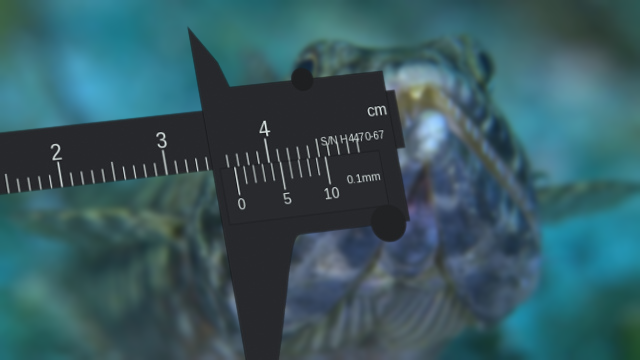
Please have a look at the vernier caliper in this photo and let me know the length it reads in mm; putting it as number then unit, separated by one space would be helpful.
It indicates 36.6 mm
